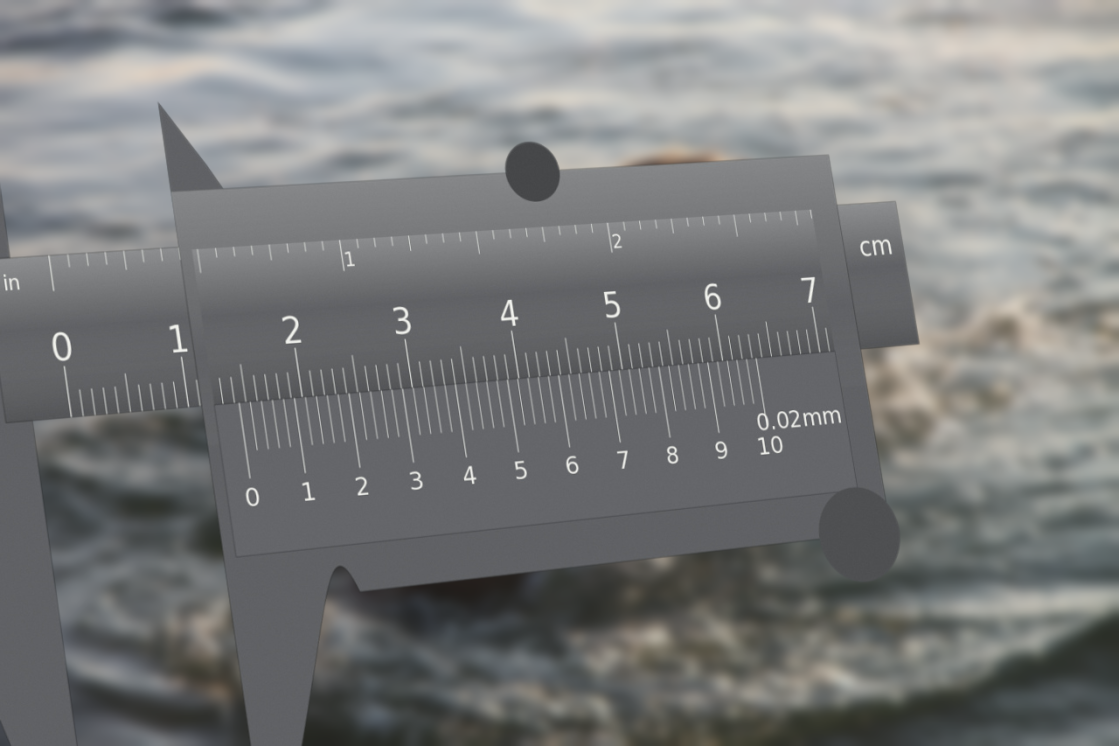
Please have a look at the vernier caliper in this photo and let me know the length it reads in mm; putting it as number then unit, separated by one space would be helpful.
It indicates 14.4 mm
